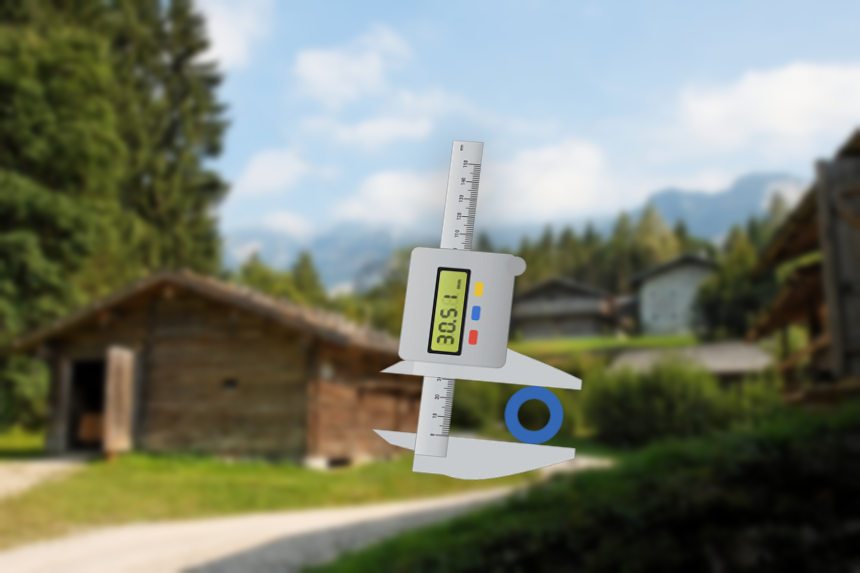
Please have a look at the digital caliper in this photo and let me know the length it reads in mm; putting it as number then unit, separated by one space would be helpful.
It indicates 30.51 mm
